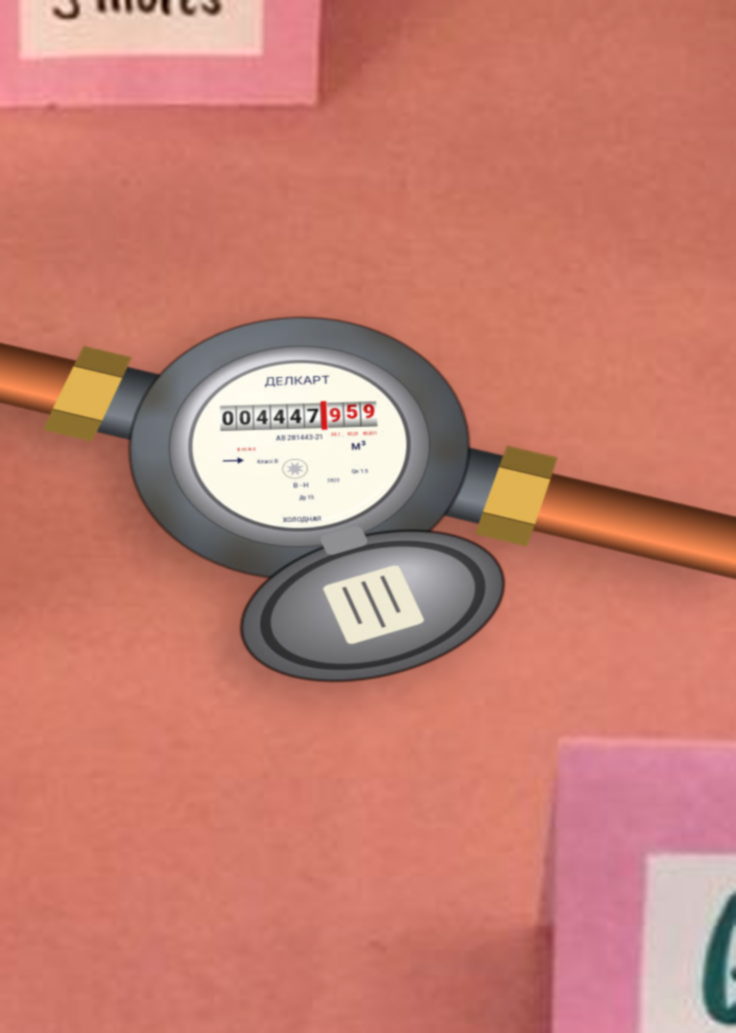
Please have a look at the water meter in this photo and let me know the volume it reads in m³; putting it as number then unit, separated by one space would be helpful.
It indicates 4447.959 m³
